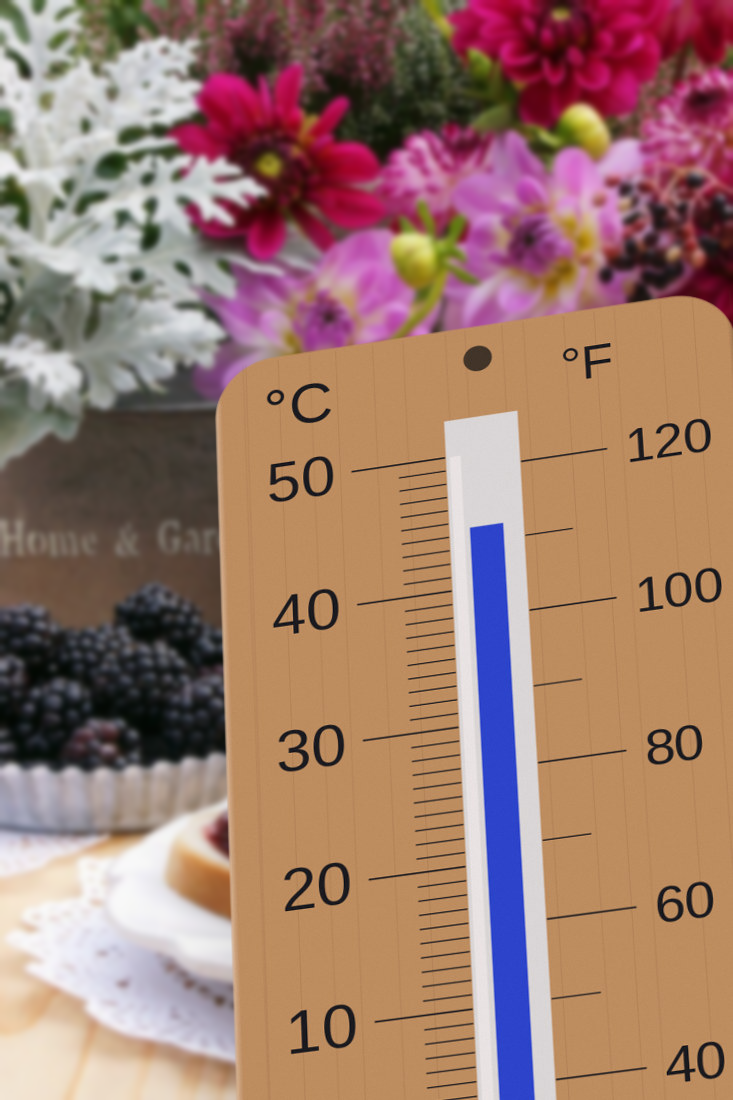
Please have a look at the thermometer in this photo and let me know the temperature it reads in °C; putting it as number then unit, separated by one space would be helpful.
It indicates 44.5 °C
